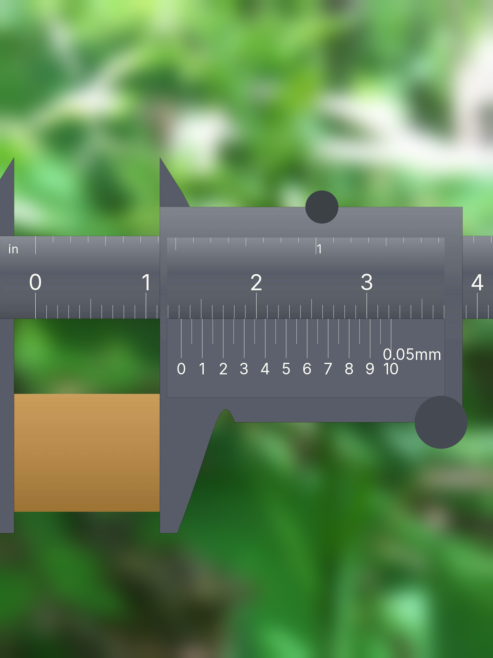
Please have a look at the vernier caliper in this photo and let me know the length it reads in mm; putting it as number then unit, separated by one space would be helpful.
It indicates 13.2 mm
